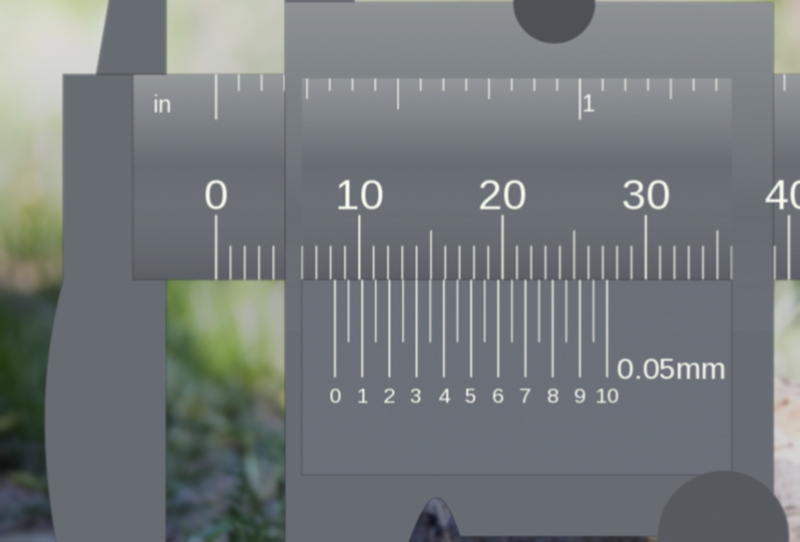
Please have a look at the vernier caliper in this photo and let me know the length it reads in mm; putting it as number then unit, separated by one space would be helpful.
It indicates 8.3 mm
